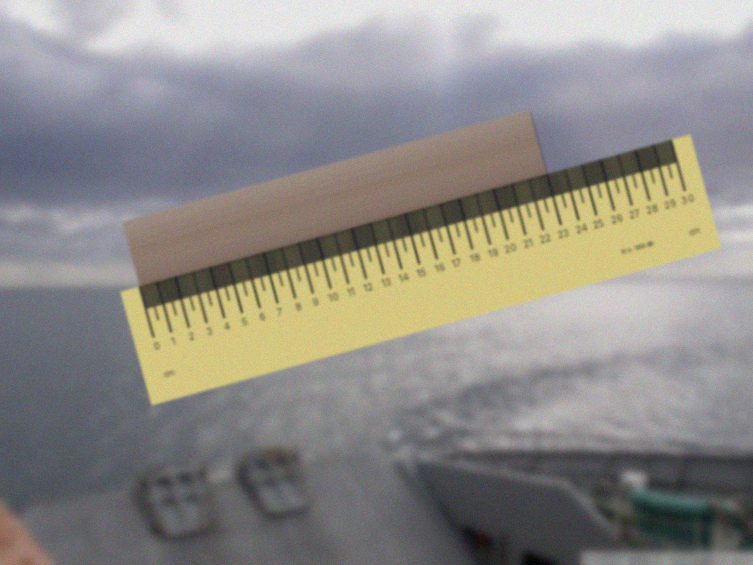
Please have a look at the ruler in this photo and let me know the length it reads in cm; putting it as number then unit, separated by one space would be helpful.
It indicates 23 cm
